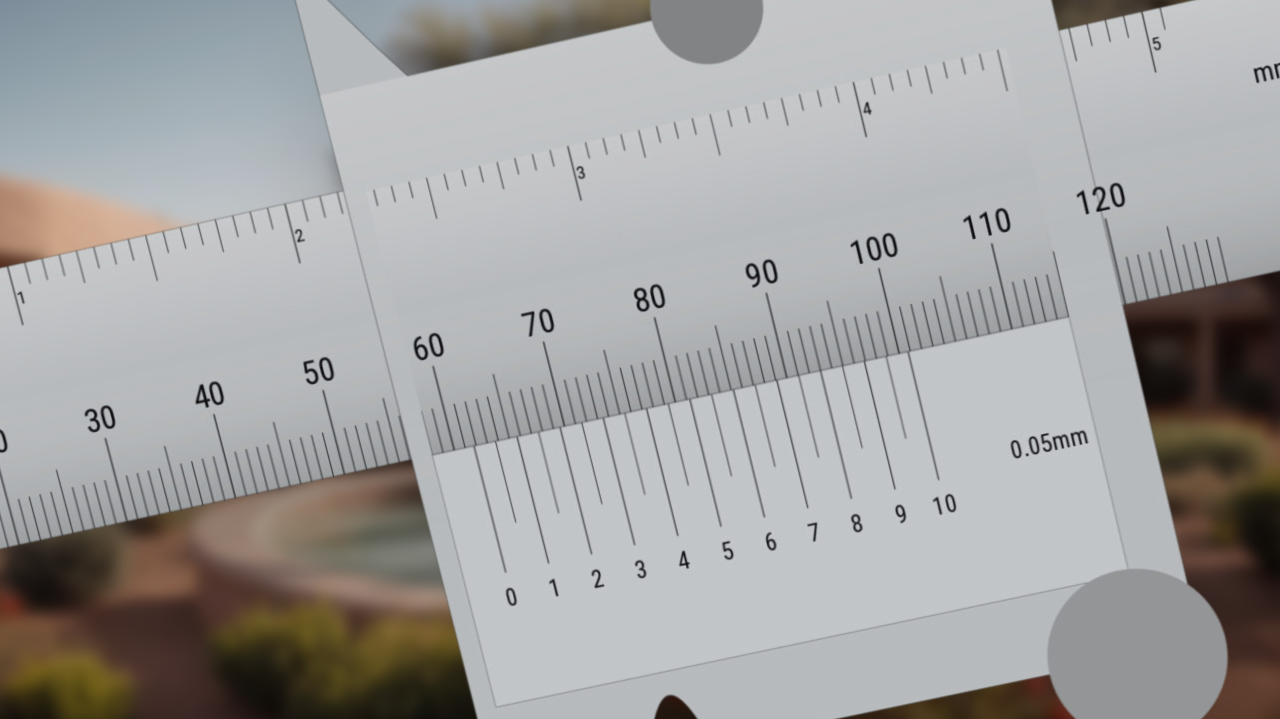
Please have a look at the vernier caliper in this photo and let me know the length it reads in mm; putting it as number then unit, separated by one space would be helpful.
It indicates 61.8 mm
